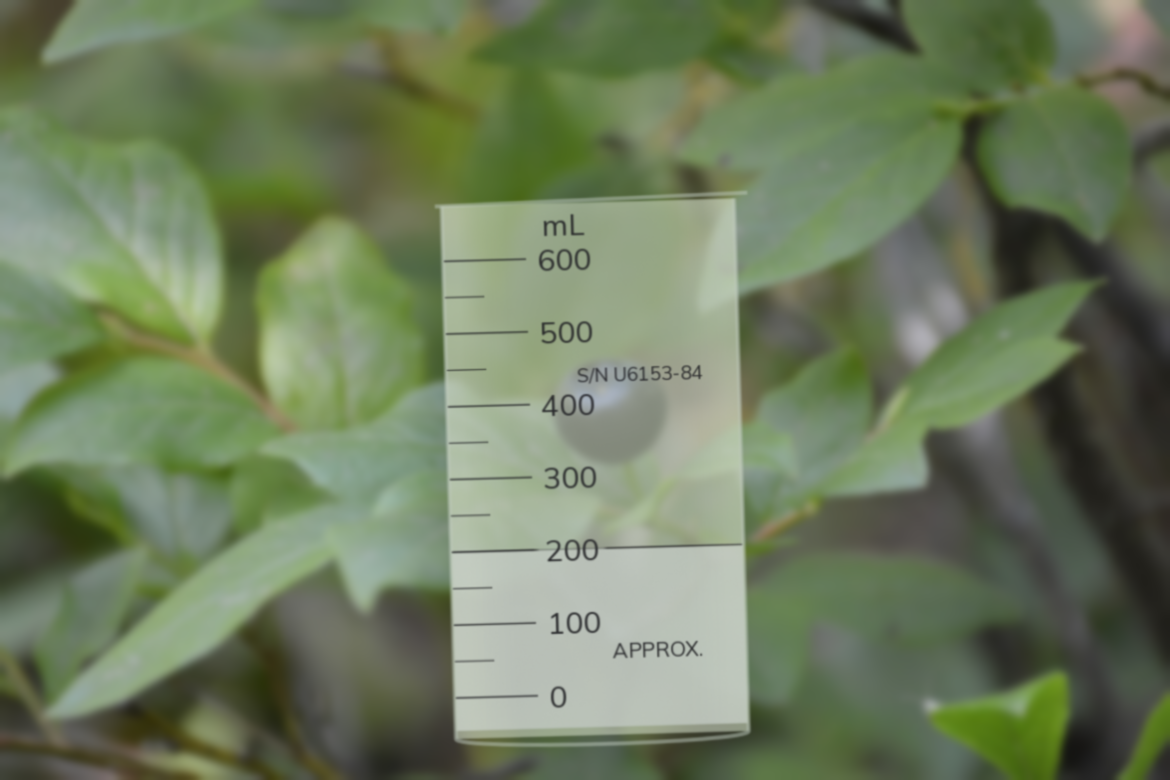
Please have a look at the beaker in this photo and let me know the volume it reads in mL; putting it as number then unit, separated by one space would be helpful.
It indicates 200 mL
